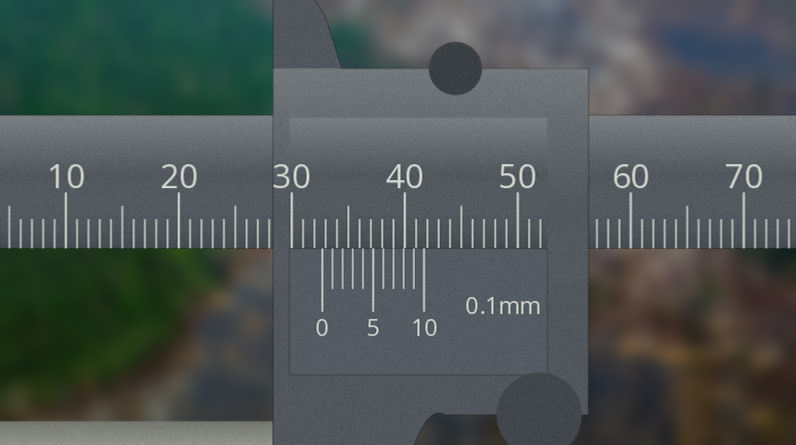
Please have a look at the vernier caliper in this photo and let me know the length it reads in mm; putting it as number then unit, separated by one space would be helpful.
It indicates 32.7 mm
